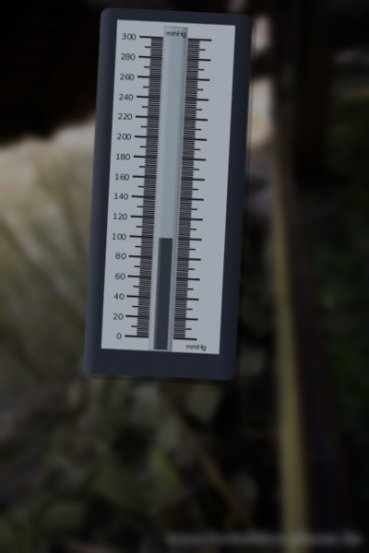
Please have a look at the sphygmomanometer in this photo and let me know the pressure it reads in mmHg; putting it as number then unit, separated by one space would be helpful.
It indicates 100 mmHg
